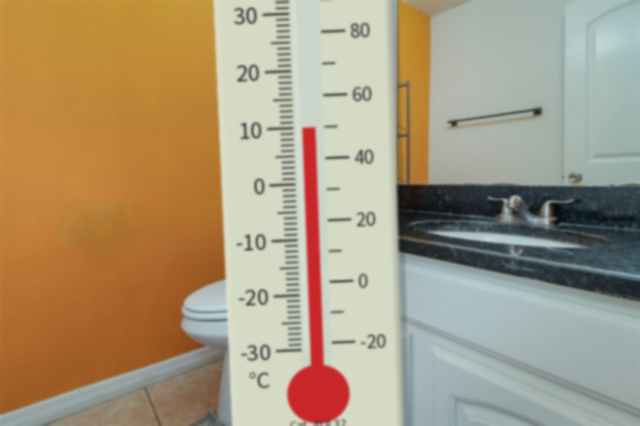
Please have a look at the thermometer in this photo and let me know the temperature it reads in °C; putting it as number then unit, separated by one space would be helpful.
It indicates 10 °C
